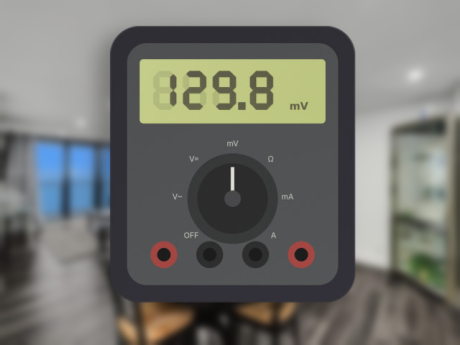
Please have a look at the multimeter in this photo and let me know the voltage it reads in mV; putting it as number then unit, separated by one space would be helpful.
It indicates 129.8 mV
